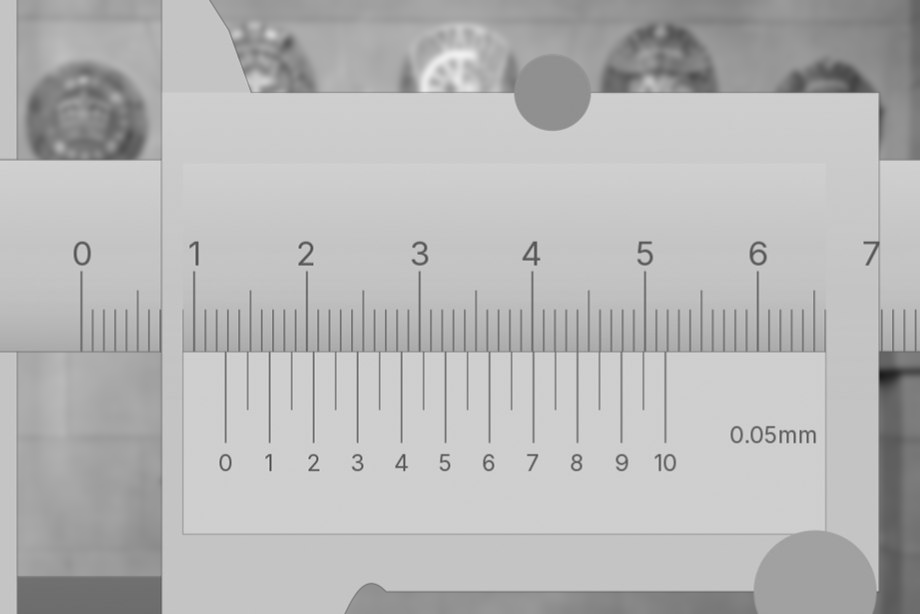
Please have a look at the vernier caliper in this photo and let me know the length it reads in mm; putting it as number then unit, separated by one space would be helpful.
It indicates 12.8 mm
